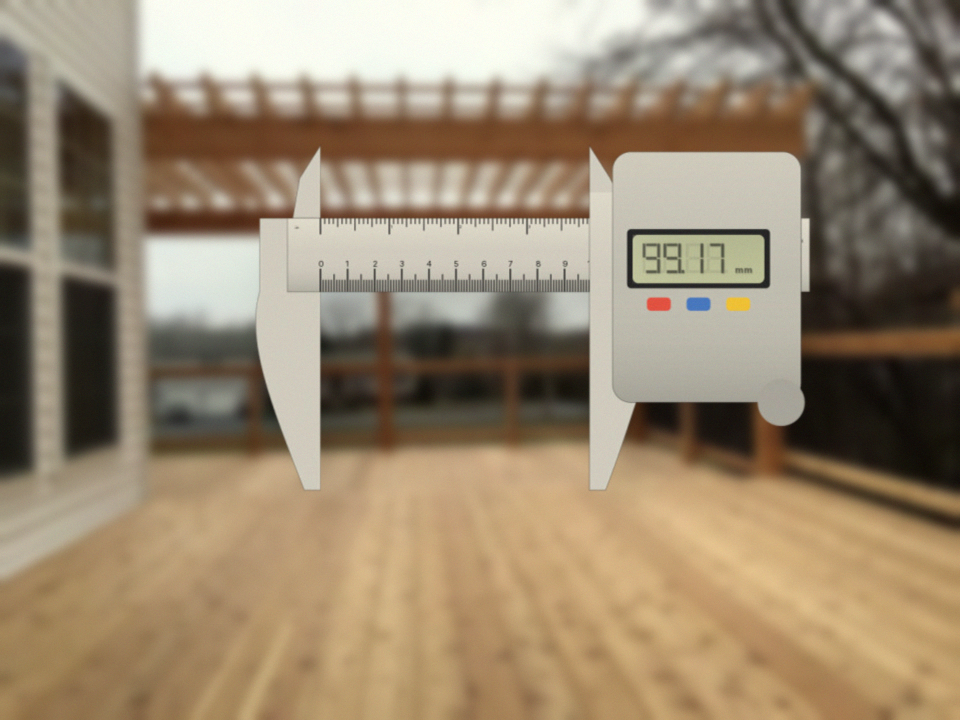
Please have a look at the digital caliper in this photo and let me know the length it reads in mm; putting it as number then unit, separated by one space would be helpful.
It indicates 99.17 mm
